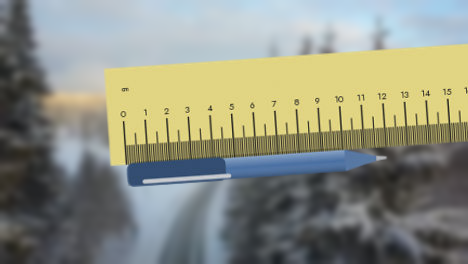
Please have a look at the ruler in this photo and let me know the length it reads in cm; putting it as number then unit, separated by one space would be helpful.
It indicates 12 cm
